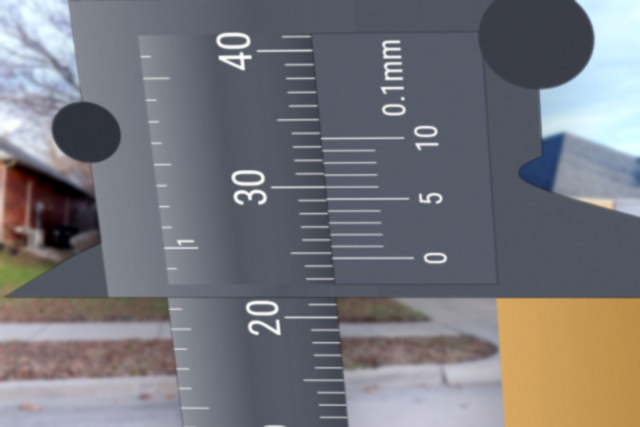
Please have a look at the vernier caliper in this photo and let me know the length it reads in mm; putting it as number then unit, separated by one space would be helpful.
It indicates 24.6 mm
